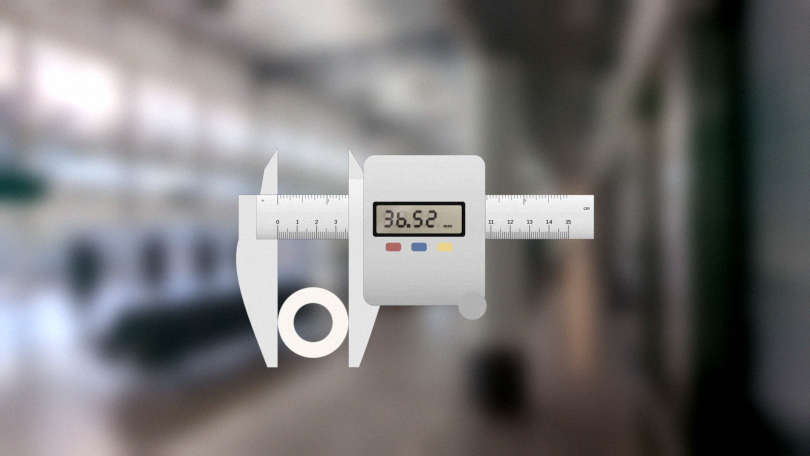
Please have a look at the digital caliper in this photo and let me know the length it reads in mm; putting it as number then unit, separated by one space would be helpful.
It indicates 36.52 mm
